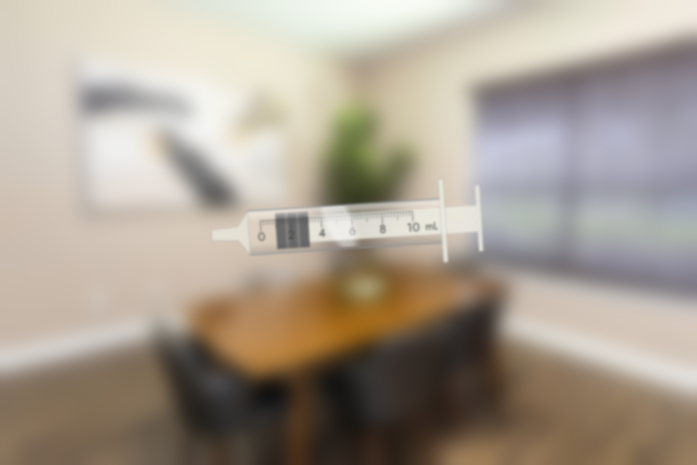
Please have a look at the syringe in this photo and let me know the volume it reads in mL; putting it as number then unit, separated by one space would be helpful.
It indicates 1 mL
